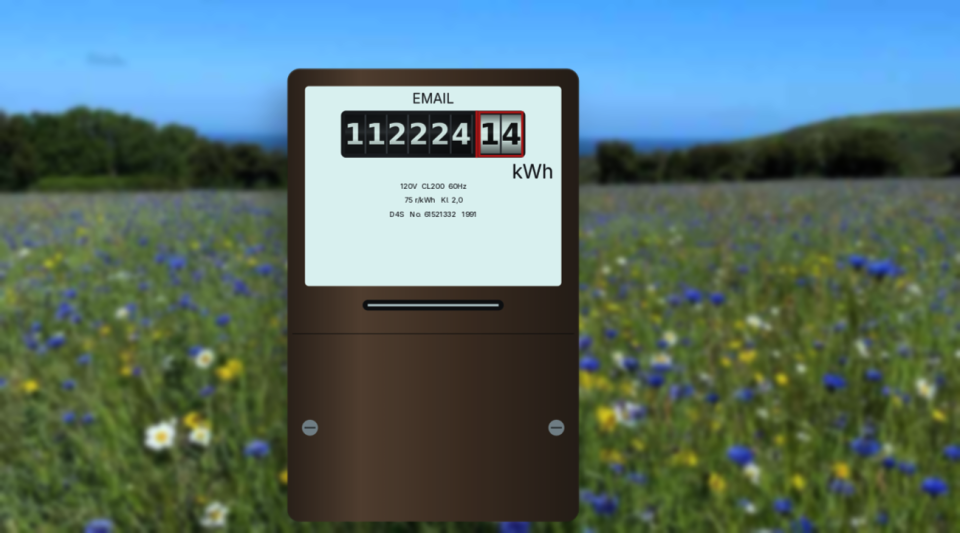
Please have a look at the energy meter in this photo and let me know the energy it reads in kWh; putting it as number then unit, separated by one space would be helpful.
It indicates 112224.14 kWh
